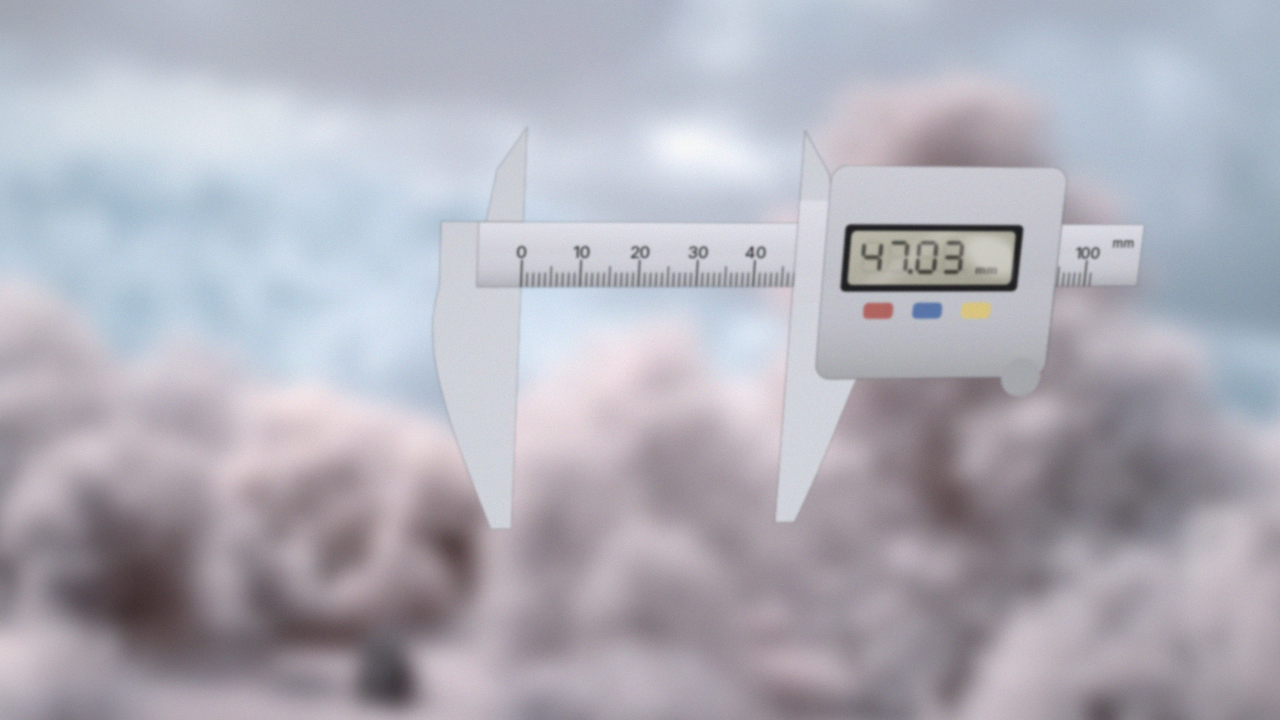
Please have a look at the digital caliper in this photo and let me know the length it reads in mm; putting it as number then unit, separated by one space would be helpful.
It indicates 47.03 mm
